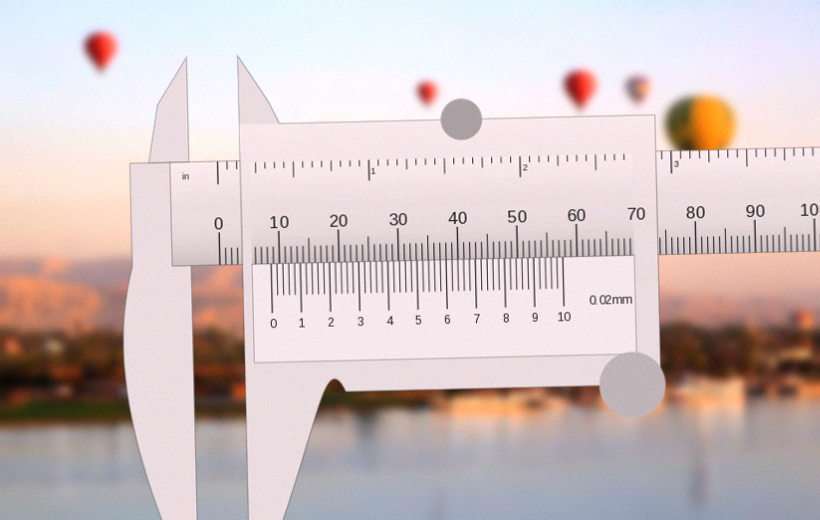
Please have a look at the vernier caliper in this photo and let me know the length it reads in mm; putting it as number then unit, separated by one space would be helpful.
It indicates 8.6 mm
